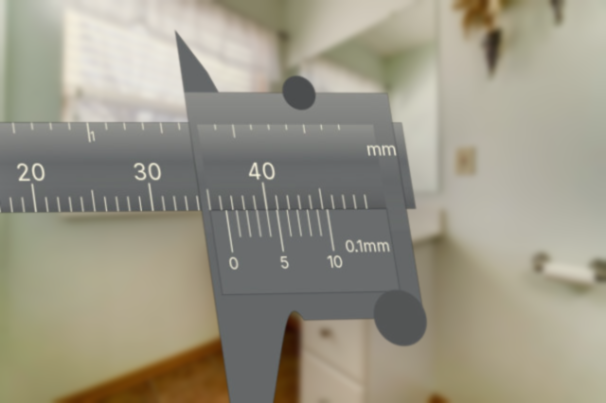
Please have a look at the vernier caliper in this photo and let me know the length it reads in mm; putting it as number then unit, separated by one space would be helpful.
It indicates 36.4 mm
